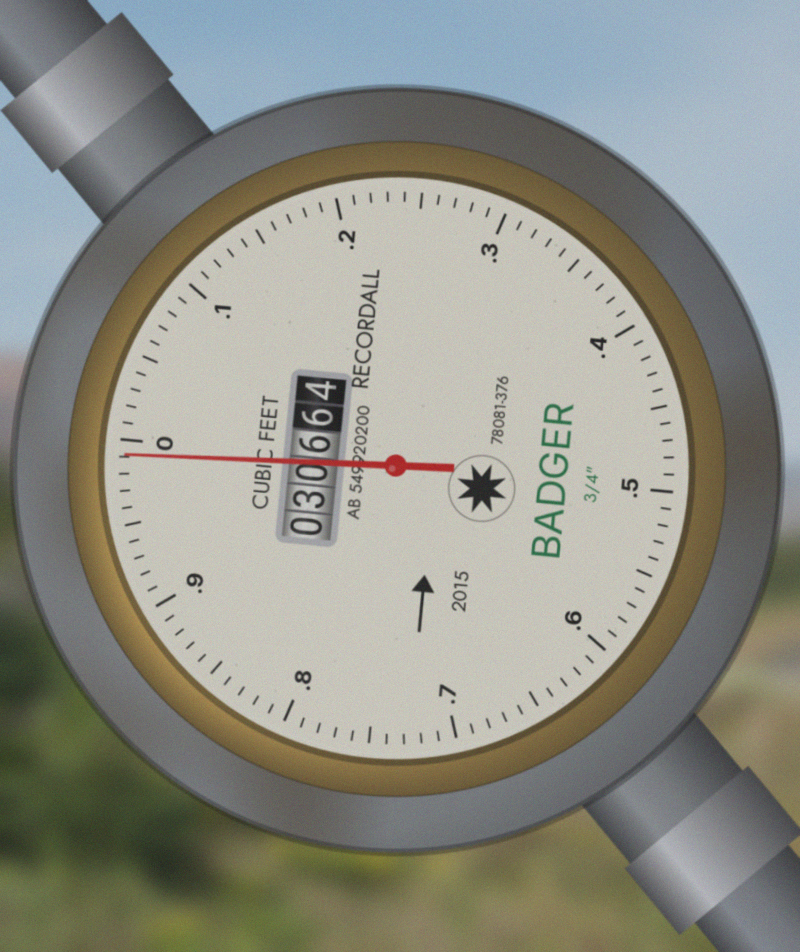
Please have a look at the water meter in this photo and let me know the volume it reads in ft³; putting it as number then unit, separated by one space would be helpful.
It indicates 30663.99 ft³
